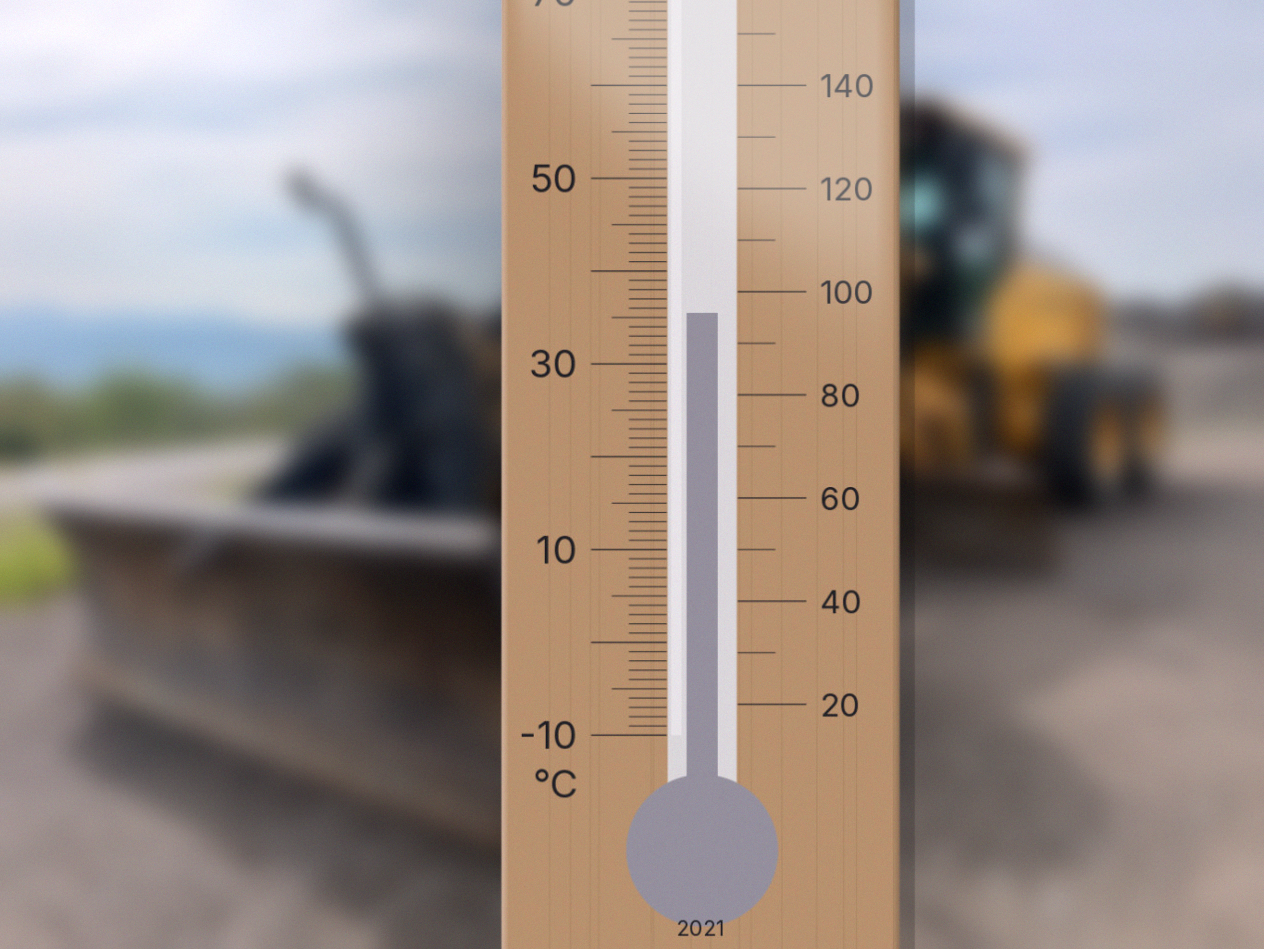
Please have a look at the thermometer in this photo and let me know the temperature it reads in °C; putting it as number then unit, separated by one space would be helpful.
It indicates 35.5 °C
